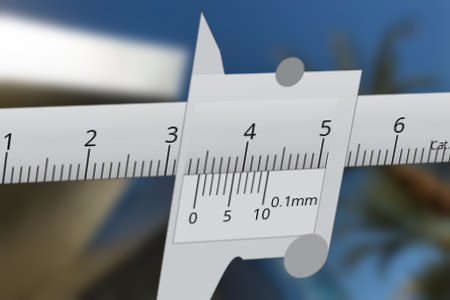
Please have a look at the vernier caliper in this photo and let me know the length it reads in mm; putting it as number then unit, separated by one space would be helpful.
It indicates 34.4 mm
